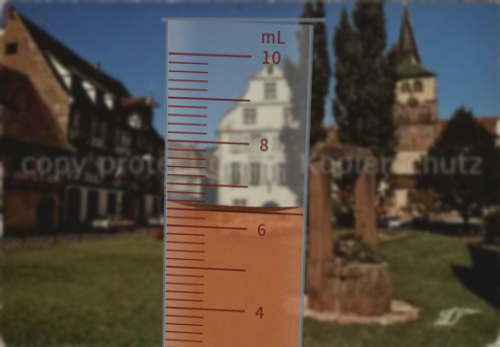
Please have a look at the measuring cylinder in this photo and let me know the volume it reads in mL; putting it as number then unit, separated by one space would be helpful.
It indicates 6.4 mL
